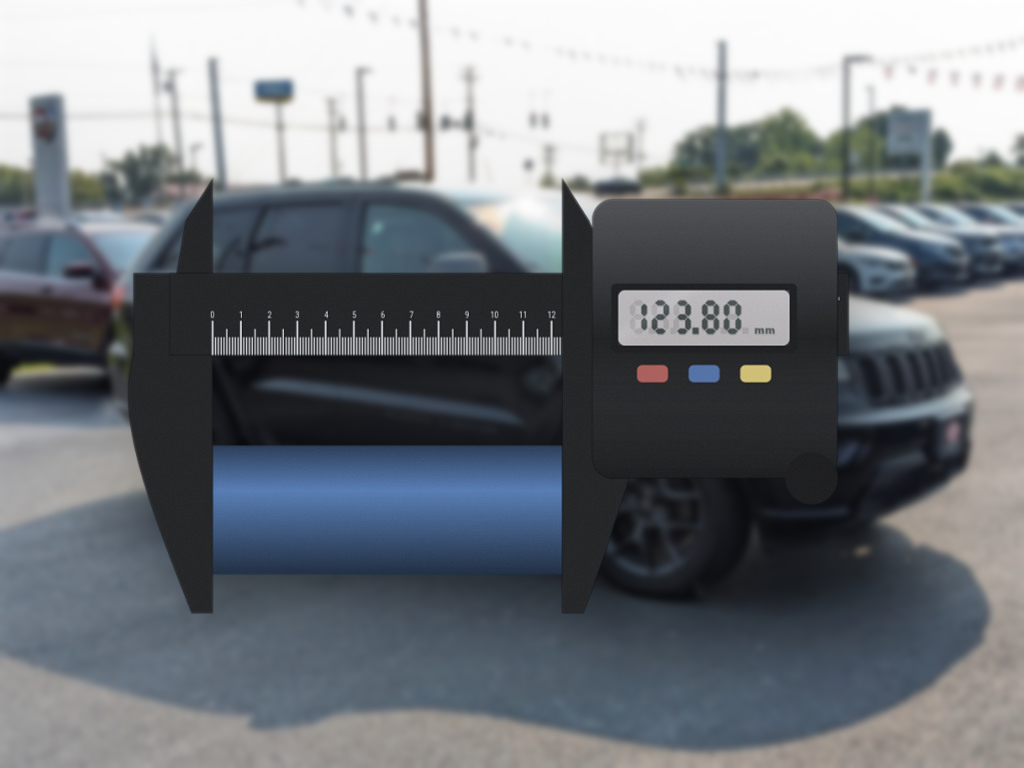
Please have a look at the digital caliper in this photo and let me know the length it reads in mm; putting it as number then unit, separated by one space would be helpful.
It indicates 123.80 mm
